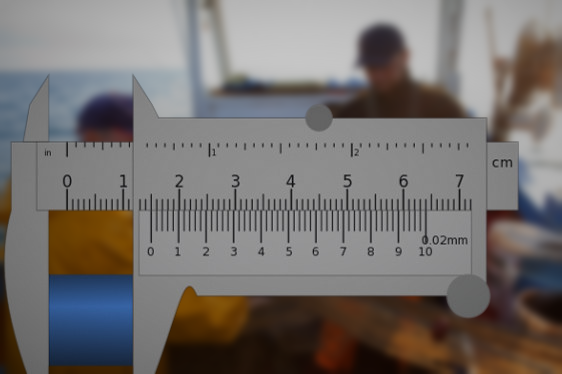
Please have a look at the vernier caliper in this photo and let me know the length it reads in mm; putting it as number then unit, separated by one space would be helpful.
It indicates 15.0 mm
